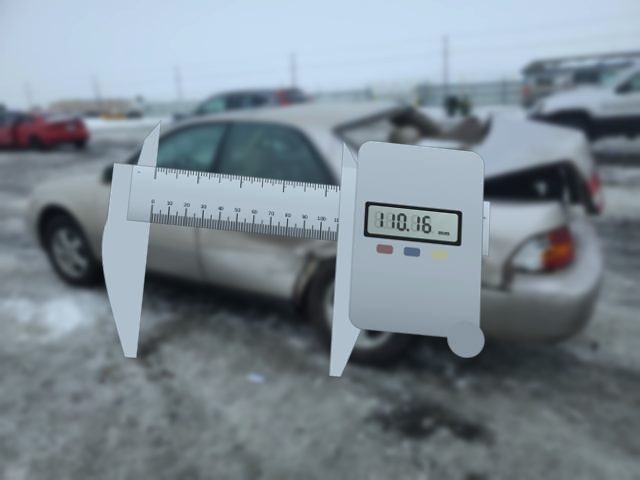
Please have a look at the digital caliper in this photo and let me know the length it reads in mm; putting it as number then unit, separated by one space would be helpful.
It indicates 110.16 mm
